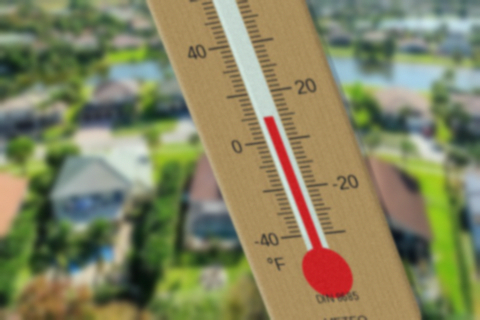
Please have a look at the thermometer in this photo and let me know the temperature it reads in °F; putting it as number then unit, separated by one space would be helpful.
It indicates 10 °F
